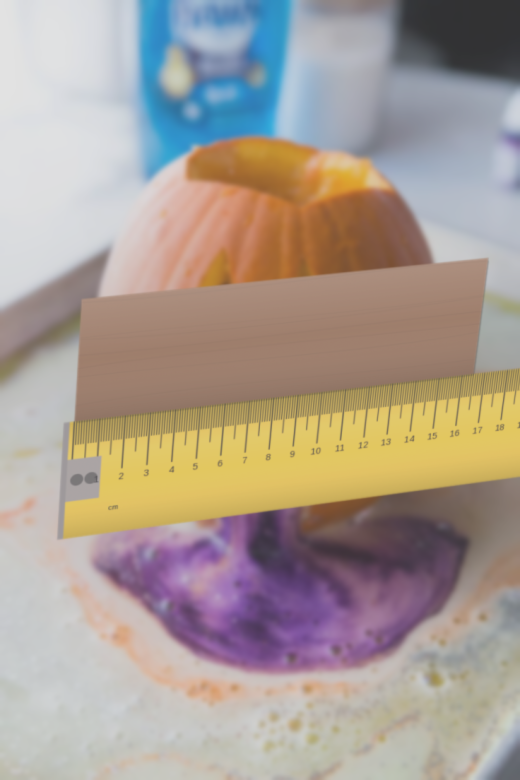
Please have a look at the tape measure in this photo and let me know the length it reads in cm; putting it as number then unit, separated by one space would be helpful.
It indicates 16.5 cm
